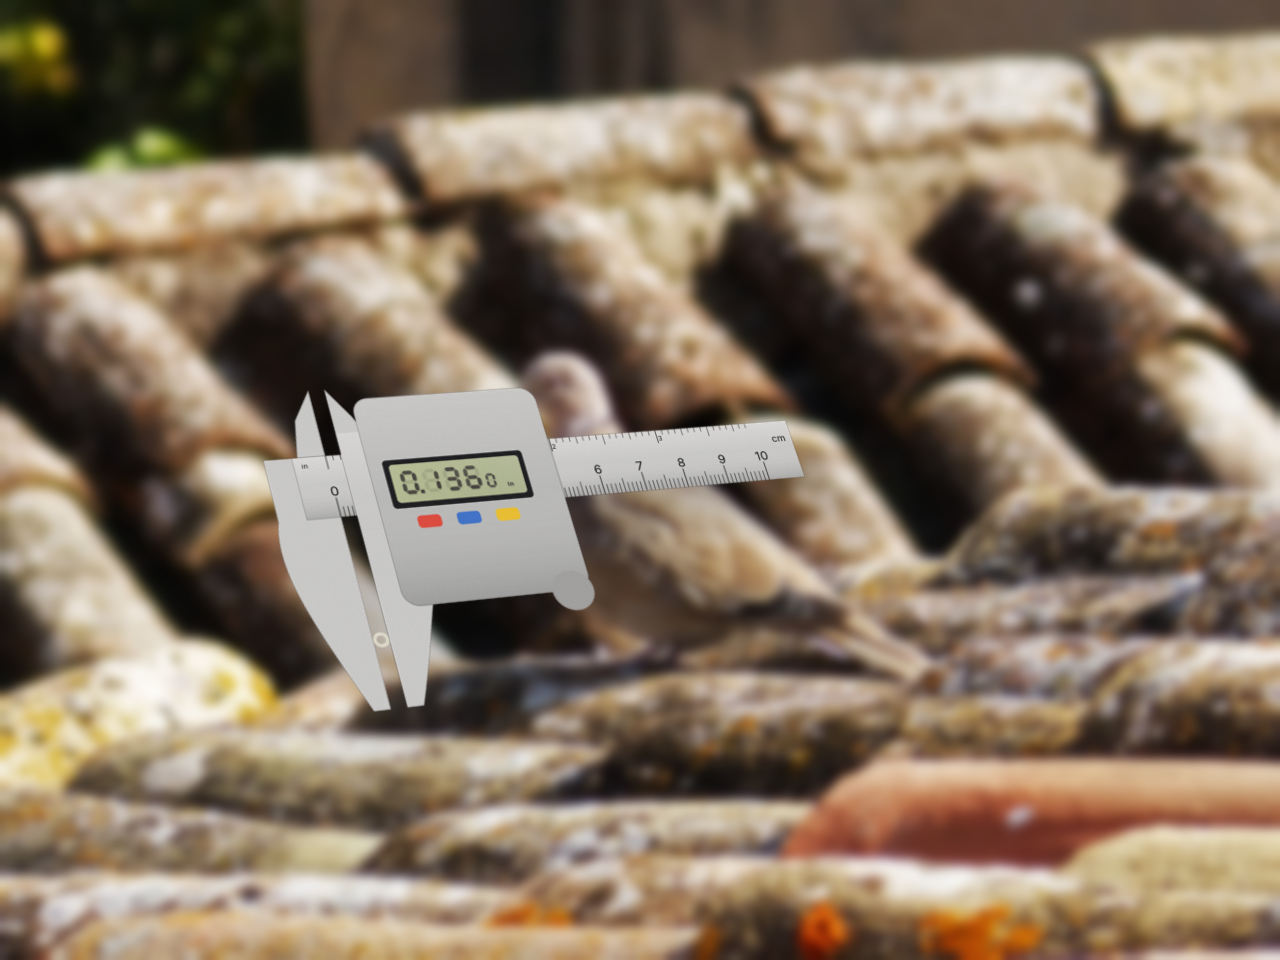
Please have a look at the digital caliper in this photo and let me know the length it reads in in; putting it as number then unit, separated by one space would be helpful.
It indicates 0.1360 in
